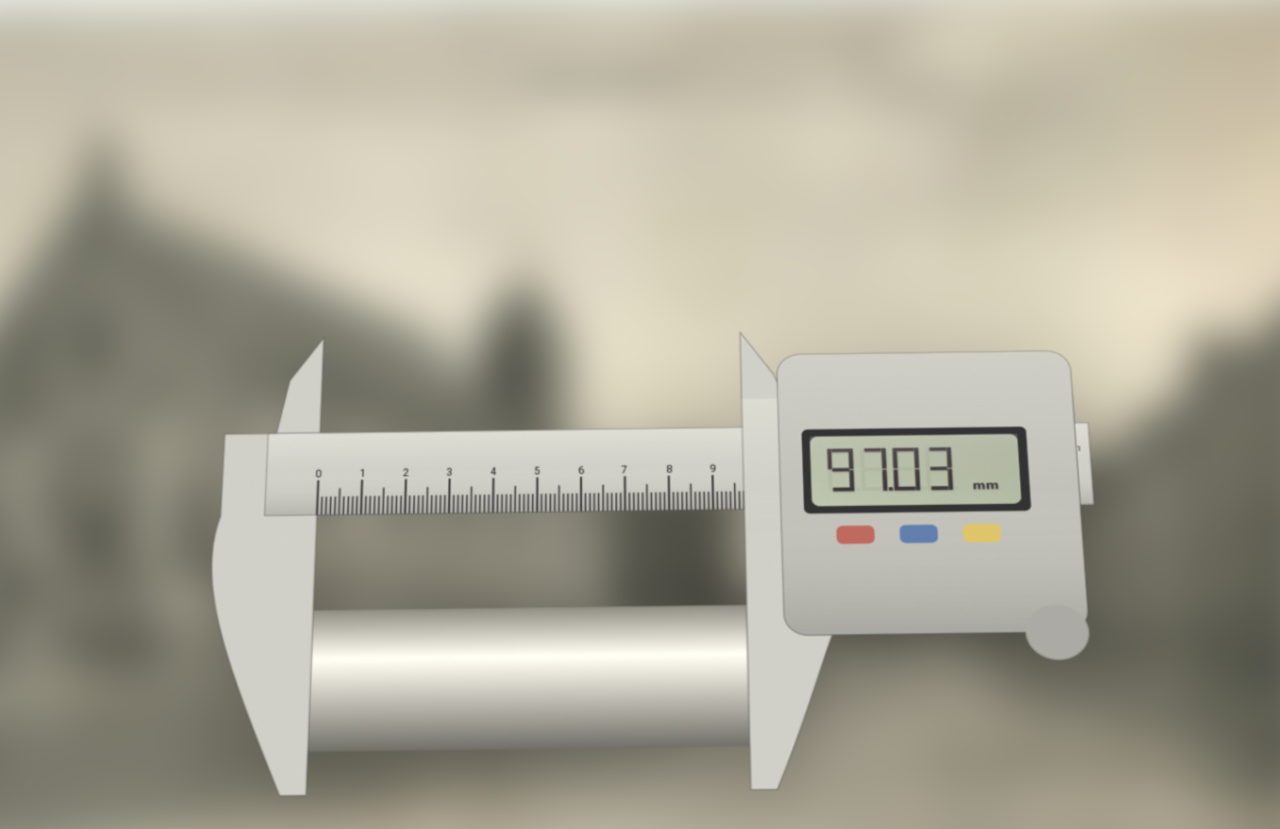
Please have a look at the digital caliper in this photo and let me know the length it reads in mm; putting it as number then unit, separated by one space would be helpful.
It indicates 97.03 mm
